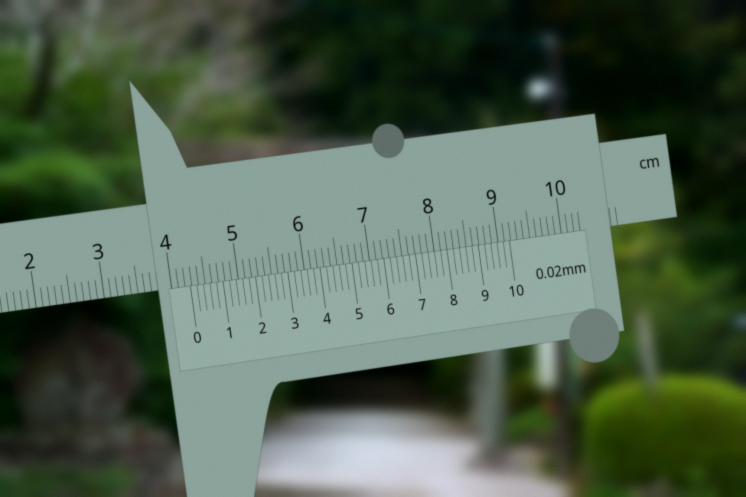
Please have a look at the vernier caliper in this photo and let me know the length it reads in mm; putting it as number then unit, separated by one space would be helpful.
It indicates 42.8 mm
